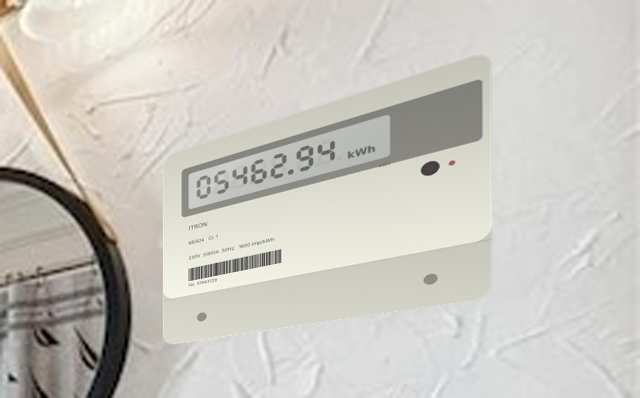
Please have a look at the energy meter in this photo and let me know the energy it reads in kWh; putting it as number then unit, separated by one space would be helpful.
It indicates 5462.94 kWh
